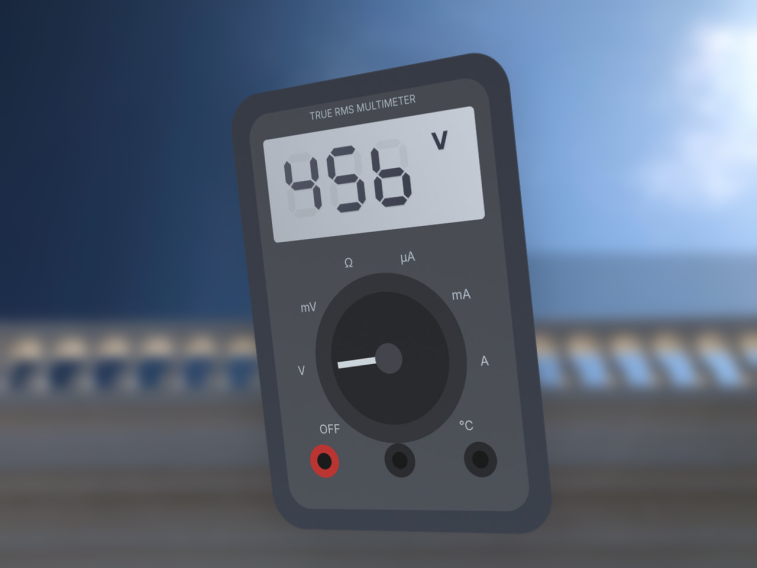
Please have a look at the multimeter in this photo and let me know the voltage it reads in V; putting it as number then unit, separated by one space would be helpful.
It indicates 456 V
